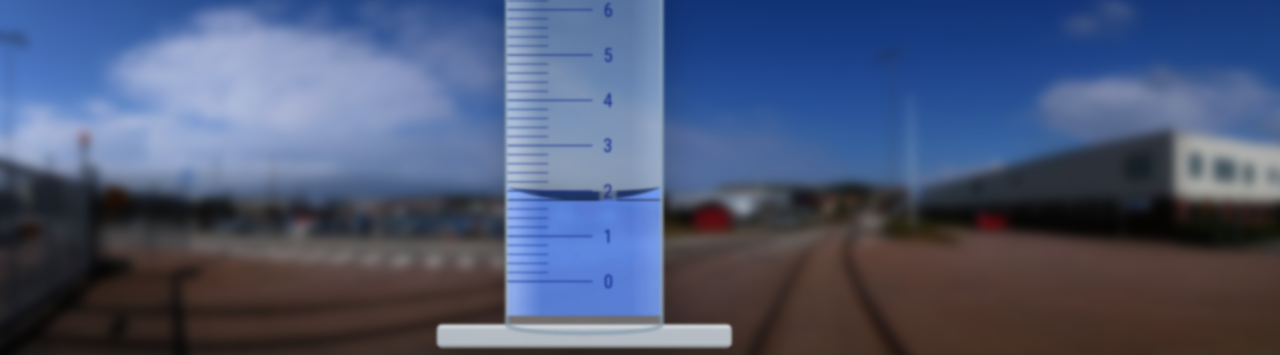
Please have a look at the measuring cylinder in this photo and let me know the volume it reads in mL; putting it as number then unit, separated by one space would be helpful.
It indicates 1.8 mL
